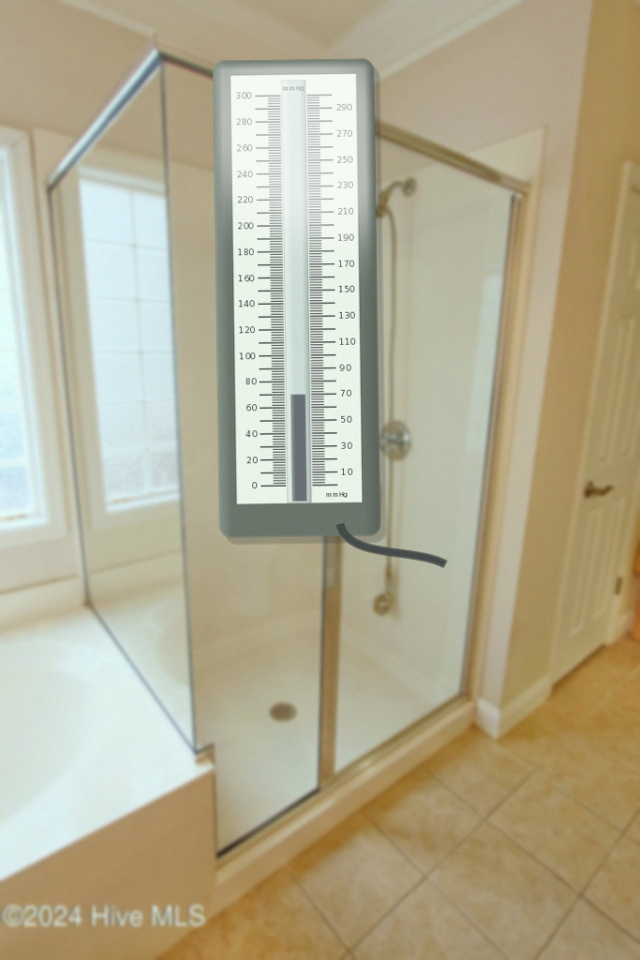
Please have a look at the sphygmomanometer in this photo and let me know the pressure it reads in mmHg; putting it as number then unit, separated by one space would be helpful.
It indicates 70 mmHg
